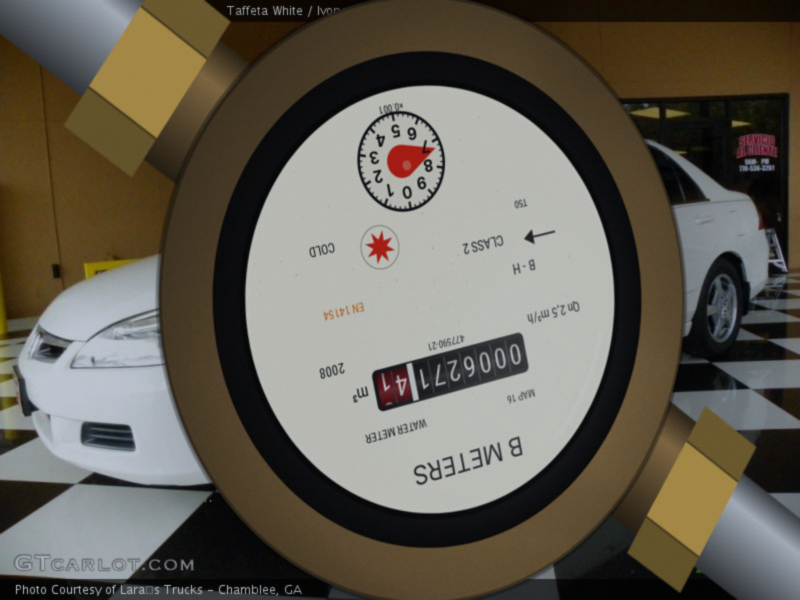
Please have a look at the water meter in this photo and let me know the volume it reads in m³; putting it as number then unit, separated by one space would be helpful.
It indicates 6271.407 m³
